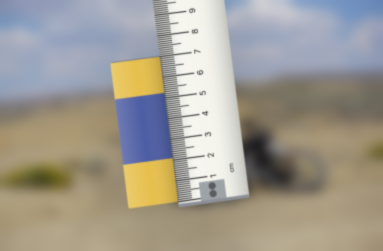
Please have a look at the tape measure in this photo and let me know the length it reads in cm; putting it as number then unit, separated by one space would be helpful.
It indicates 7 cm
